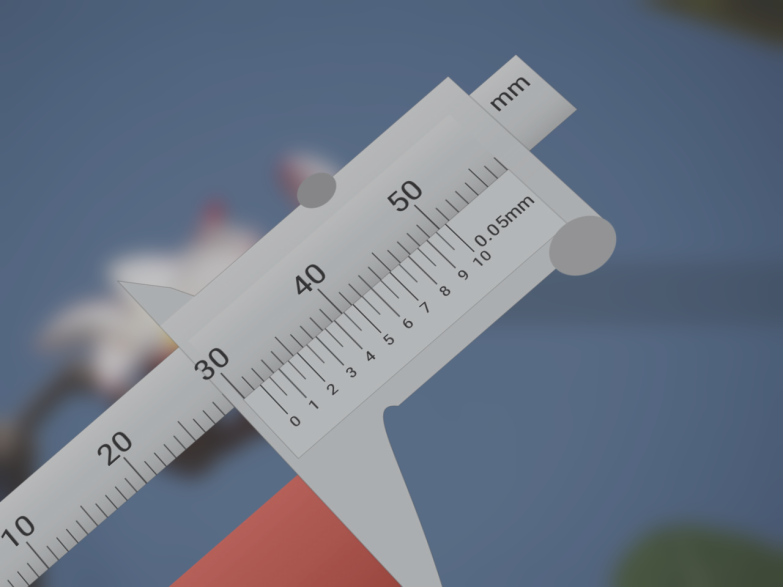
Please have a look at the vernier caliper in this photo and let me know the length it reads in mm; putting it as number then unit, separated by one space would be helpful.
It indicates 31.6 mm
